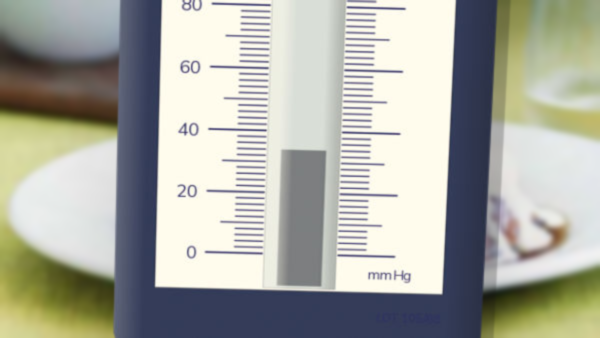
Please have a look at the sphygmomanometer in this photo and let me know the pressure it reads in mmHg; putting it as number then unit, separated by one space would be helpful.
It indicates 34 mmHg
